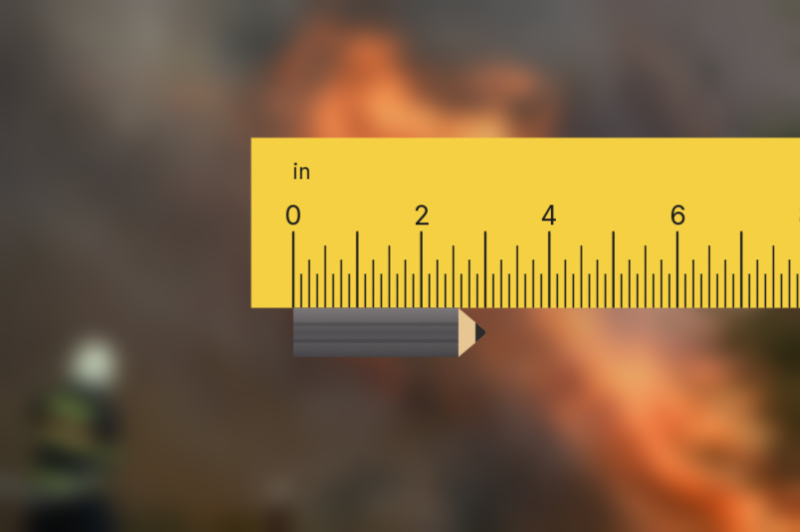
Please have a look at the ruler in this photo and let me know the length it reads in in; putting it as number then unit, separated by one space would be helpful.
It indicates 3 in
